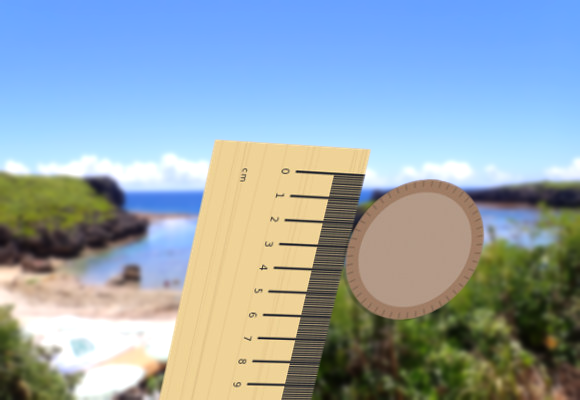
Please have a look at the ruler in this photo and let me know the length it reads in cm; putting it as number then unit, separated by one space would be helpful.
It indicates 6 cm
